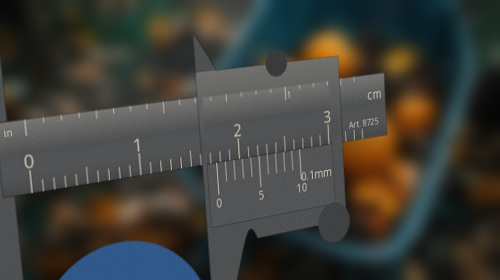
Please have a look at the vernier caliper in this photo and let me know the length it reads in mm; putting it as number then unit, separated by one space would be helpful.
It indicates 17.6 mm
